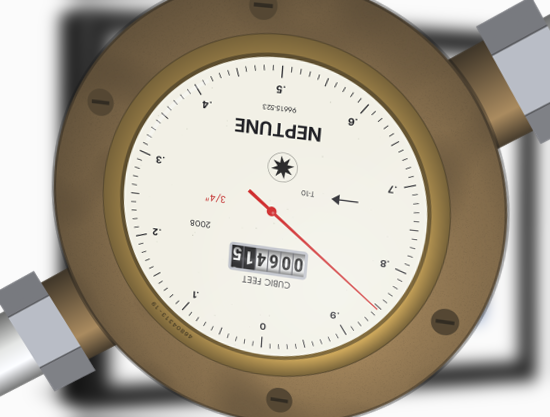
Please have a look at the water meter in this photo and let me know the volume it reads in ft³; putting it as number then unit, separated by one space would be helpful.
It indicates 6414.85 ft³
